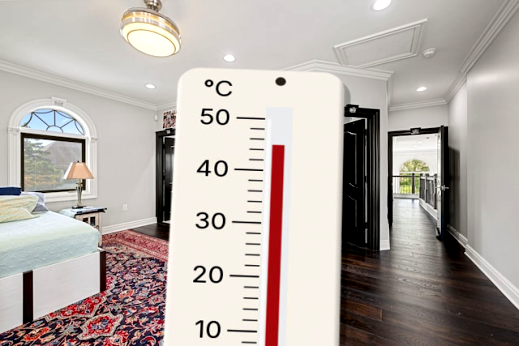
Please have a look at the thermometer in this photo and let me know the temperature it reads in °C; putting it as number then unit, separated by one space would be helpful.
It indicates 45 °C
